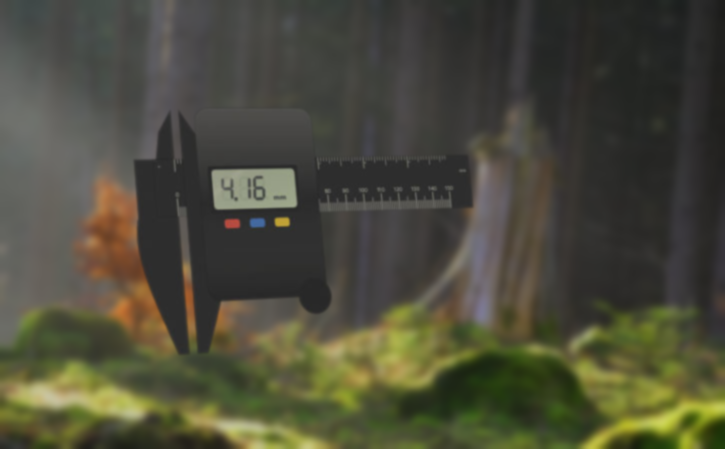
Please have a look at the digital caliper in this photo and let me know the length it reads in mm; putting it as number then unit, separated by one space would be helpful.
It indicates 4.16 mm
